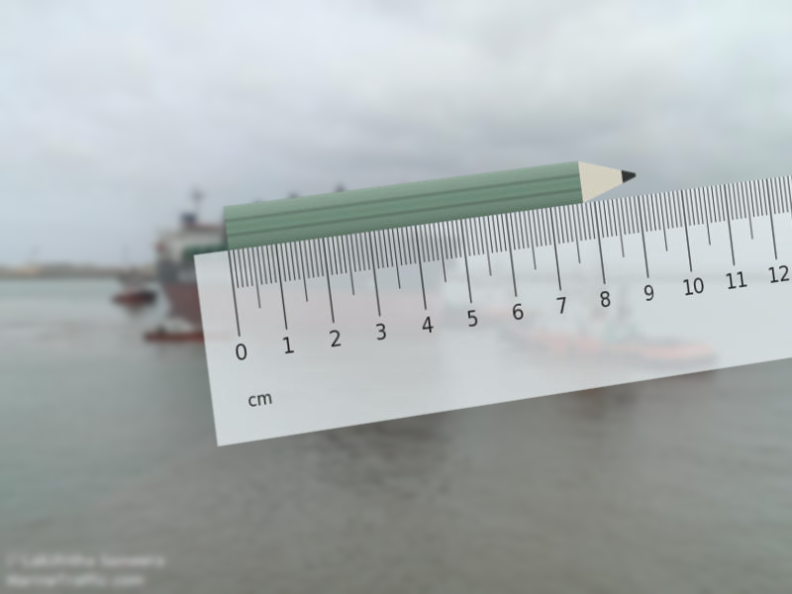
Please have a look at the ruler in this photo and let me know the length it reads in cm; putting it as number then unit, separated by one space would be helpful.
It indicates 9 cm
